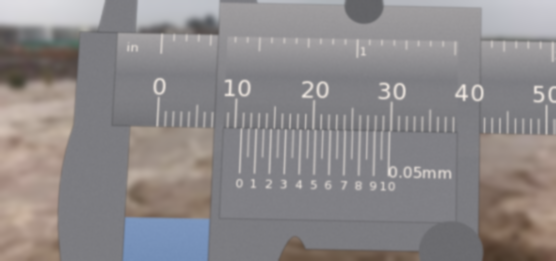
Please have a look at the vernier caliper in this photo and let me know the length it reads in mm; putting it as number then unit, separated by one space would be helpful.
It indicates 10.8 mm
